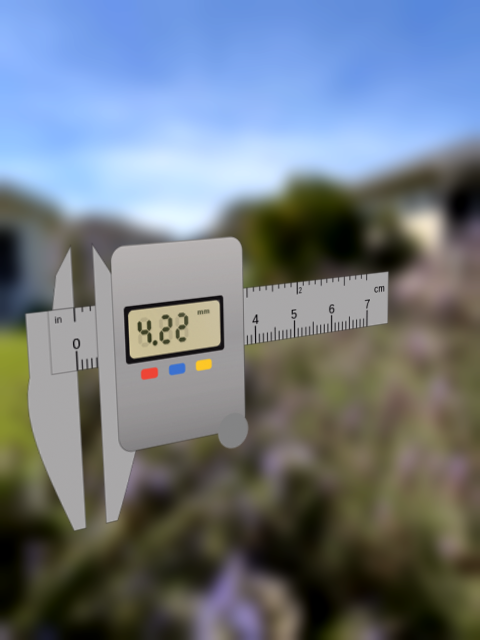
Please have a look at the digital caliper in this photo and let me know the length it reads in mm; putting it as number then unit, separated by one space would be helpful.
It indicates 4.22 mm
